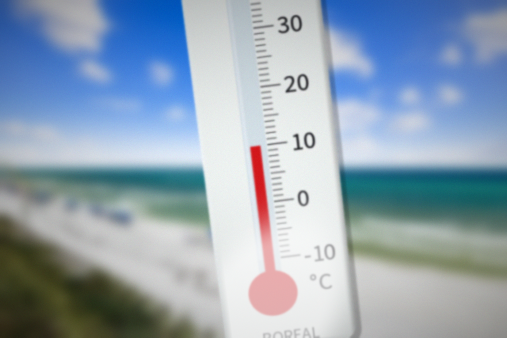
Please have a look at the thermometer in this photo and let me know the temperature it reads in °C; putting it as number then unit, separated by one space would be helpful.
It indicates 10 °C
